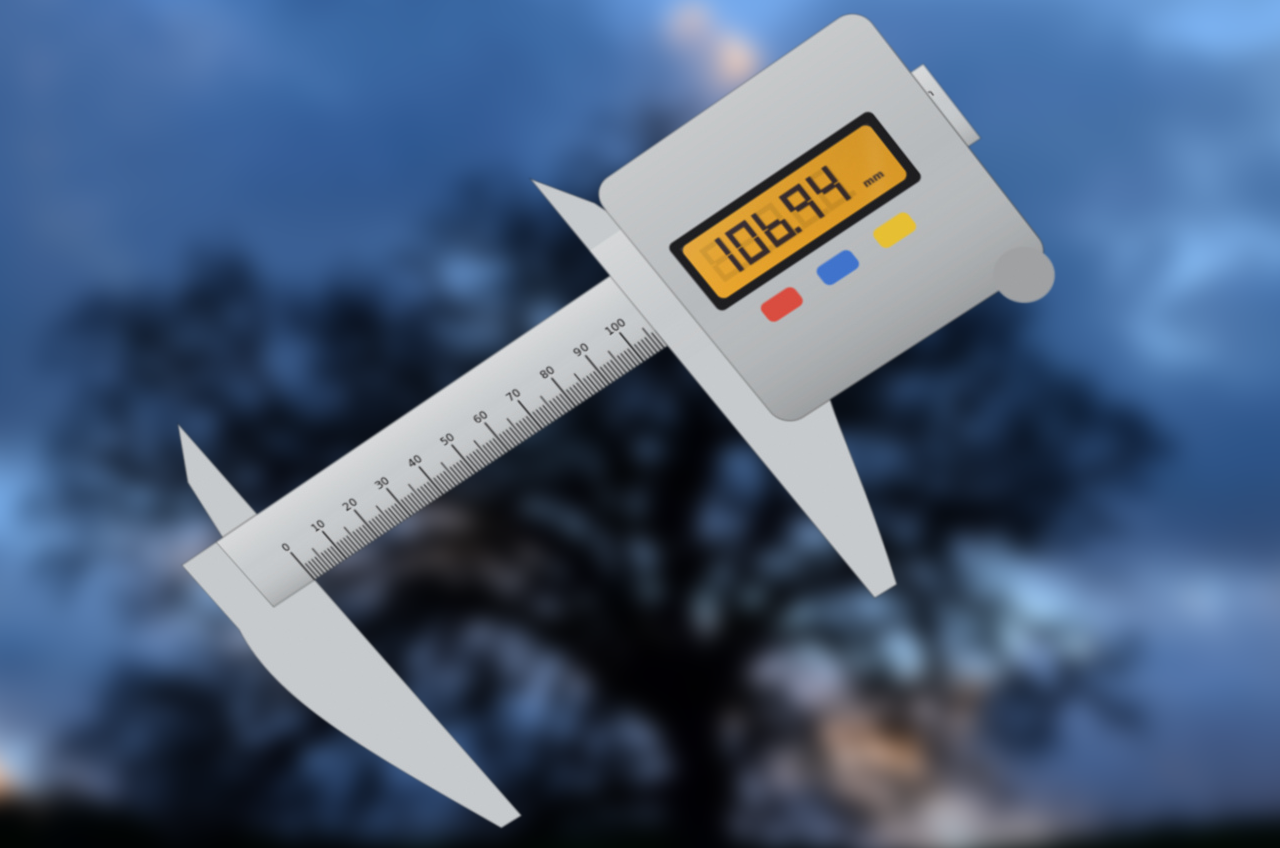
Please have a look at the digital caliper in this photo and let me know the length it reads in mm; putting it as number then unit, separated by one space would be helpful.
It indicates 106.94 mm
